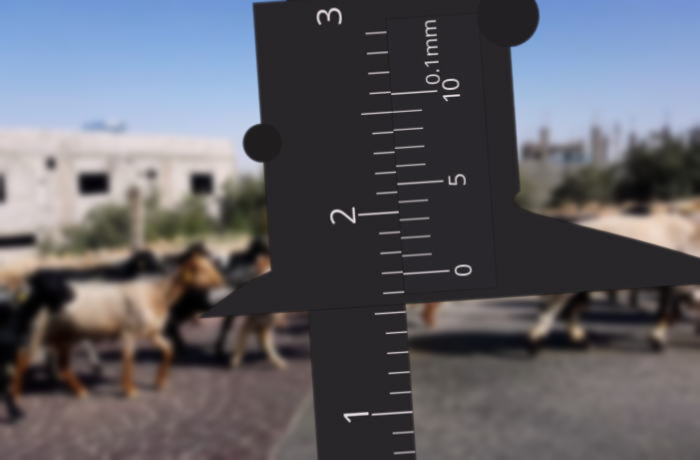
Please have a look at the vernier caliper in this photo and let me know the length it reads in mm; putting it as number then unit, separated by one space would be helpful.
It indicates 16.9 mm
